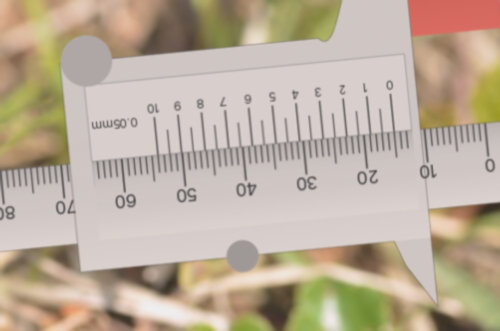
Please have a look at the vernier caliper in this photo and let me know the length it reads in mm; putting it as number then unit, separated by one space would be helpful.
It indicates 15.0 mm
